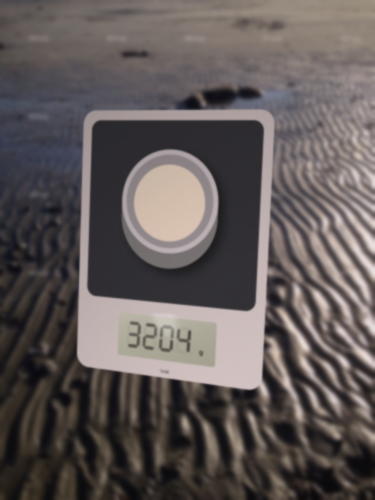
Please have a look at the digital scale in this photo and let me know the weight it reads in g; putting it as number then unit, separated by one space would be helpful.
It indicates 3204 g
